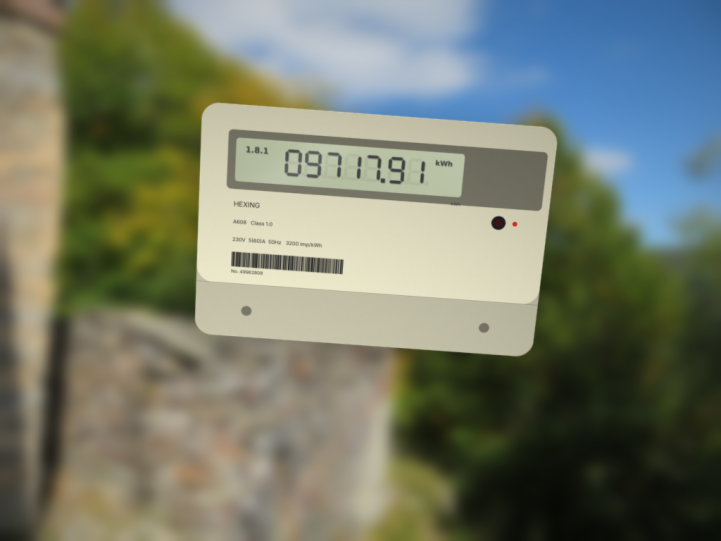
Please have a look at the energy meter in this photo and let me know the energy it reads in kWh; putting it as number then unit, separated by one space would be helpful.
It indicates 9717.91 kWh
